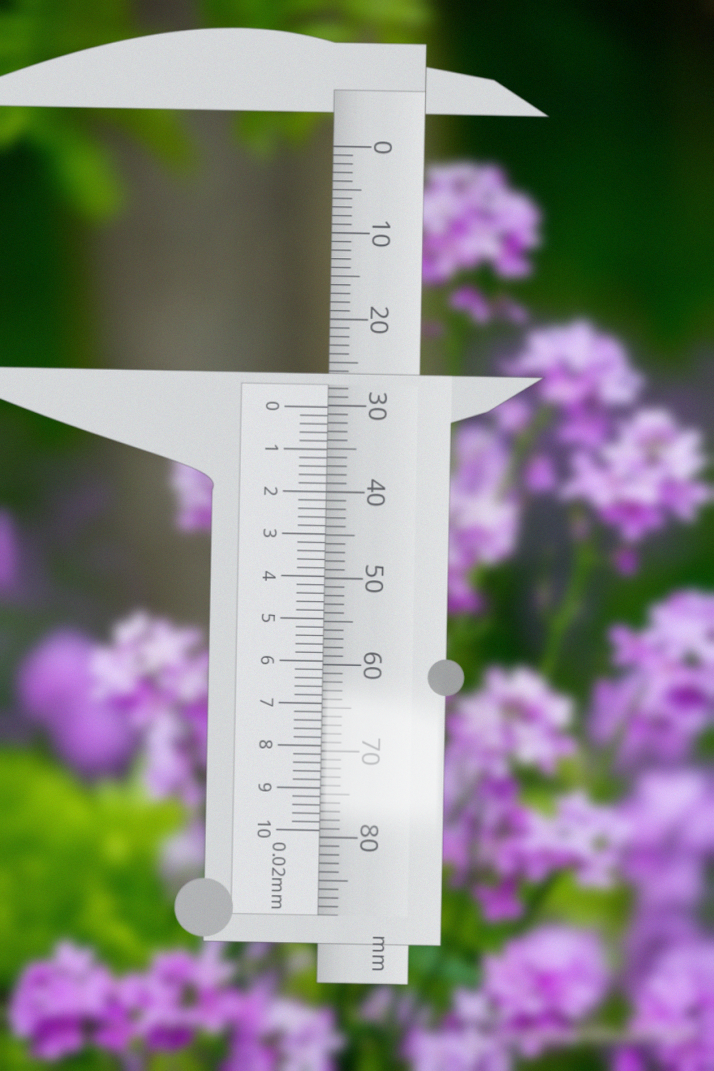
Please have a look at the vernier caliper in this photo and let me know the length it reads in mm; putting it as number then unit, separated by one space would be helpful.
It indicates 30.2 mm
